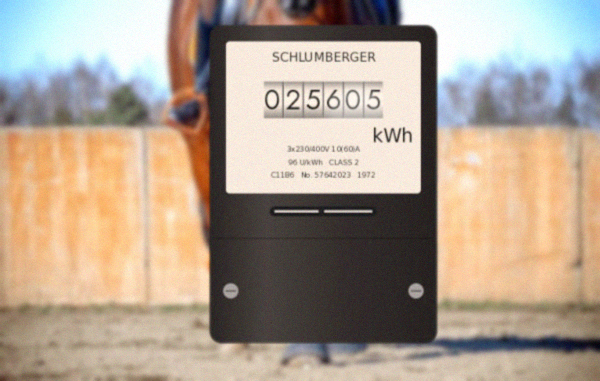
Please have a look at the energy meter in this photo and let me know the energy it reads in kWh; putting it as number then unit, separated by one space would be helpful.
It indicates 25605 kWh
